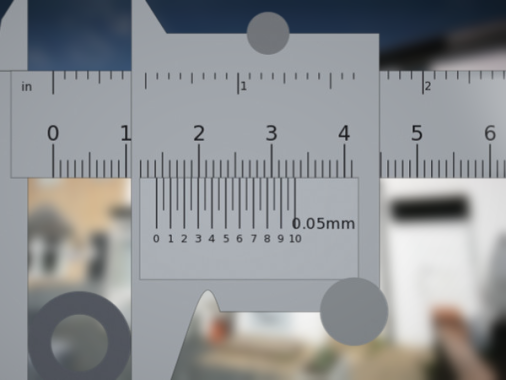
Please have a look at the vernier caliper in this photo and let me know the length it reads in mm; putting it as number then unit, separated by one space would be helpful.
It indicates 14.2 mm
